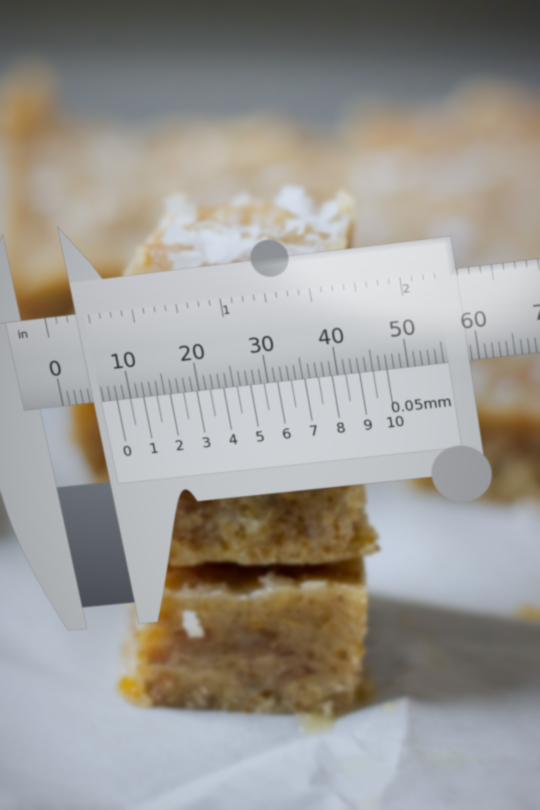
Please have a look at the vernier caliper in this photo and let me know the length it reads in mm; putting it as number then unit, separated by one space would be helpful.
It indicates 8.0 mm
